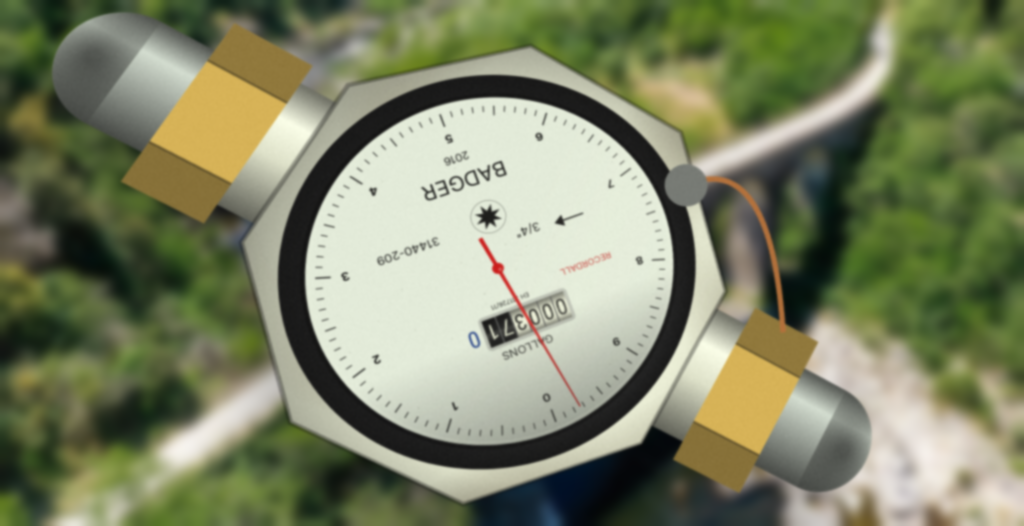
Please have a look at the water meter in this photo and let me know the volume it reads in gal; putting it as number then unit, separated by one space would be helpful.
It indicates 3709.7 gal
